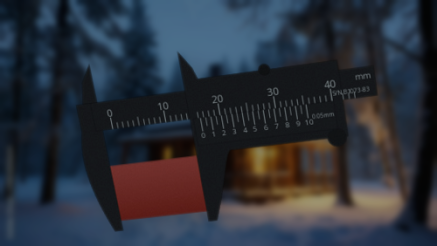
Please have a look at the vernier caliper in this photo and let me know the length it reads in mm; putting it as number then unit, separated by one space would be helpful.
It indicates 16.4 mm
